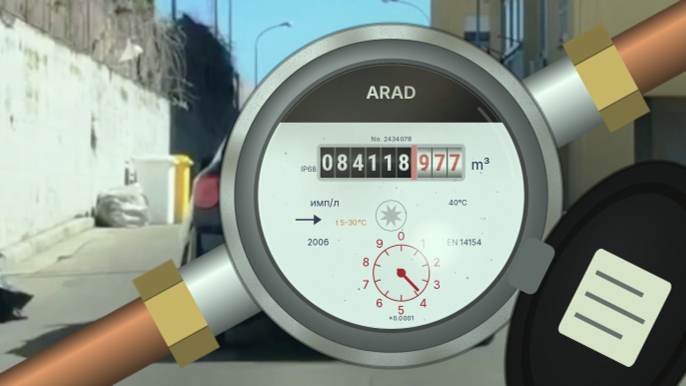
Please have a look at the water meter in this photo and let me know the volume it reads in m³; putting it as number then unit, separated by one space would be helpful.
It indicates 84118.9773 m³
